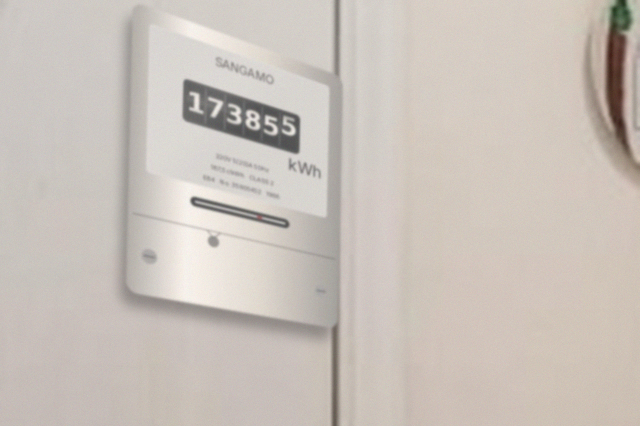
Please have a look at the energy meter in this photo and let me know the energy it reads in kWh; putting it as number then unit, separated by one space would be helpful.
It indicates 173855 kWh
